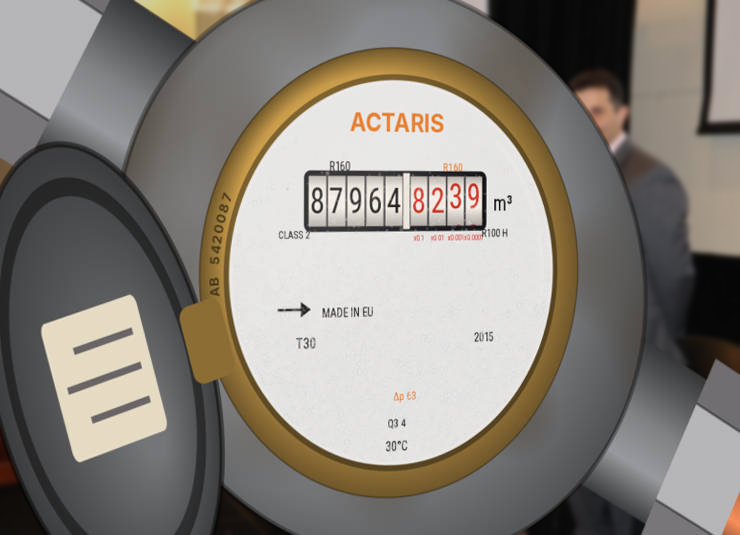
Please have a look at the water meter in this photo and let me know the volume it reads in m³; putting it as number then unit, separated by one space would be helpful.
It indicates 87964.8239 m³
